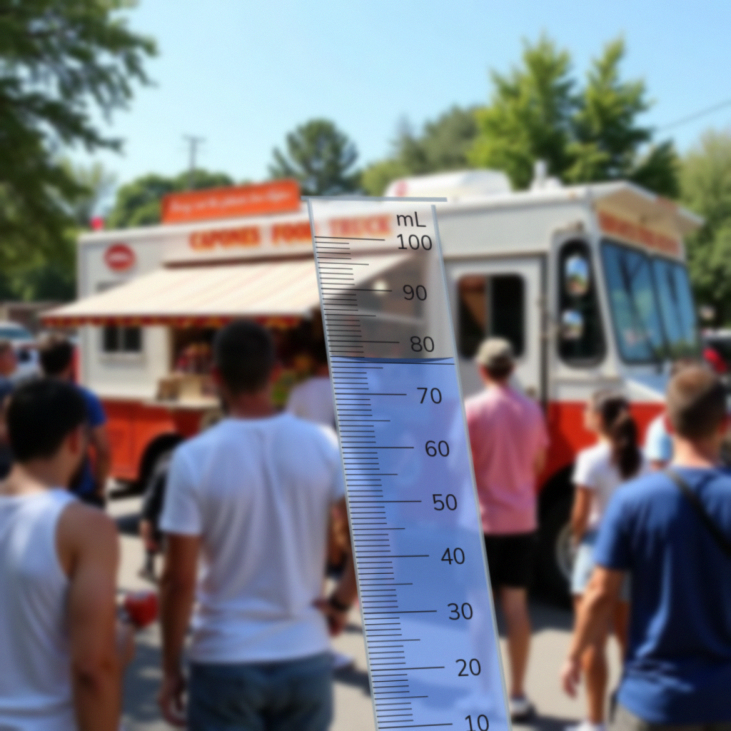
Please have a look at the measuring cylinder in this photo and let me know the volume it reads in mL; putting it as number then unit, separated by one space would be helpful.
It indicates 76 mL
